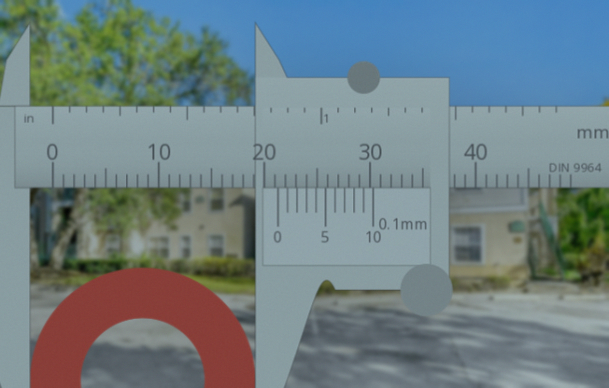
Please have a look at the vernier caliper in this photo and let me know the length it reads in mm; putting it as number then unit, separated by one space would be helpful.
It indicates 21.3 mm
